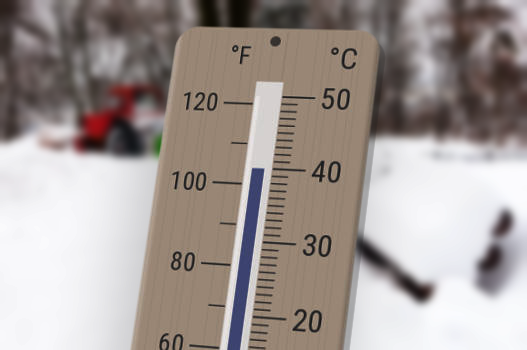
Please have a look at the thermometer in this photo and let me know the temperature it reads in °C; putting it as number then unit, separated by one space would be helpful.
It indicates 40 °C
